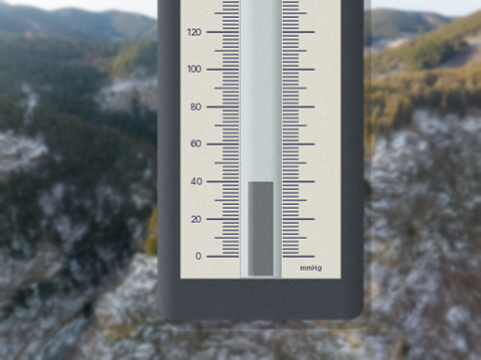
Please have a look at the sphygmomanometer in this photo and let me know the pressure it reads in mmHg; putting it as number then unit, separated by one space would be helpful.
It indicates 40 mmHg
